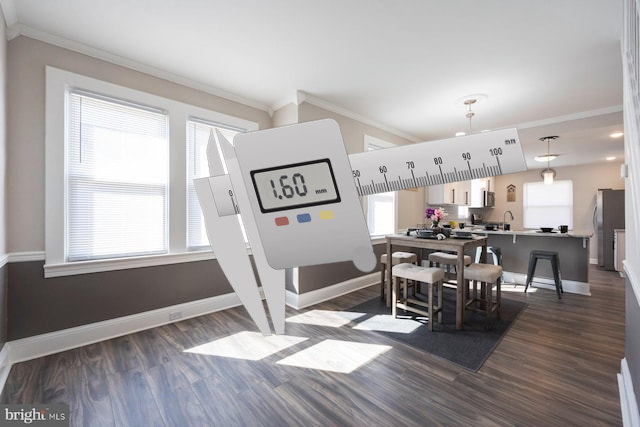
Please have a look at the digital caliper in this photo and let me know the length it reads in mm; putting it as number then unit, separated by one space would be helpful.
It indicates 1.60 mm
